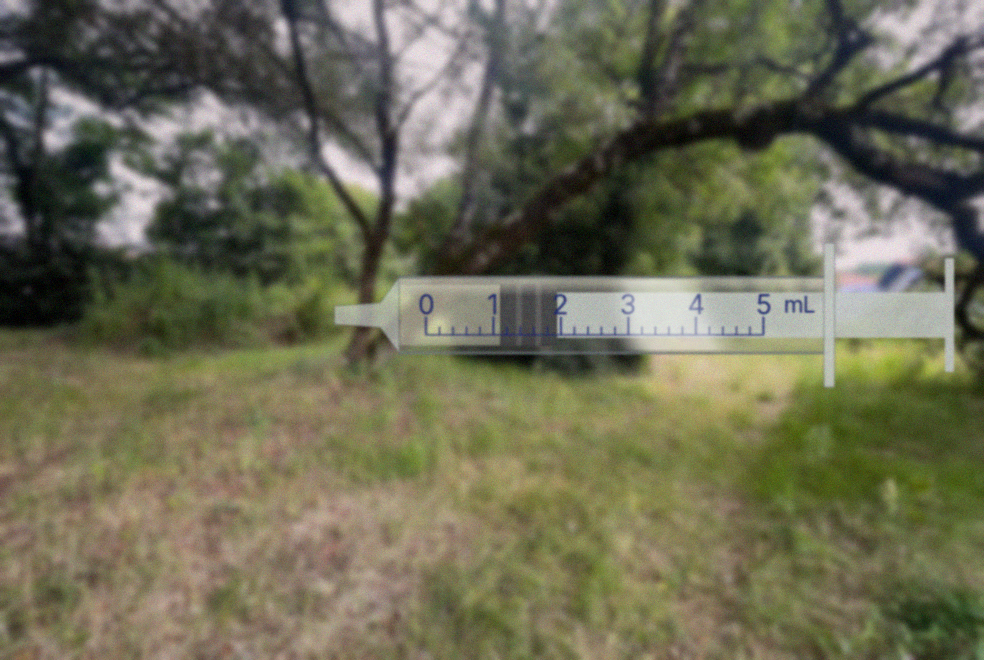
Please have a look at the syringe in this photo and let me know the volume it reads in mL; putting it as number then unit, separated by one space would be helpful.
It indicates 1.1 mL
